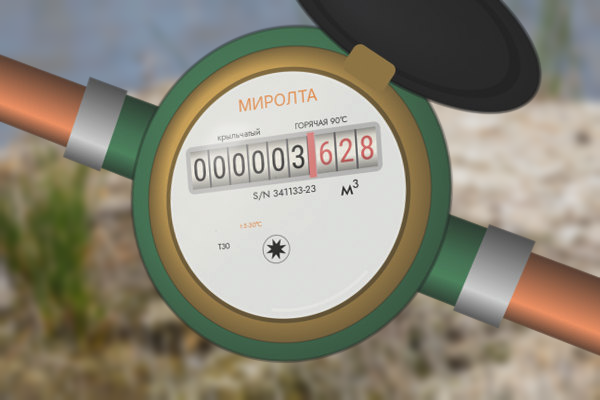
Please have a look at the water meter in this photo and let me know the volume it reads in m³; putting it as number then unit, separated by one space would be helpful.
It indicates 3.628 m³
